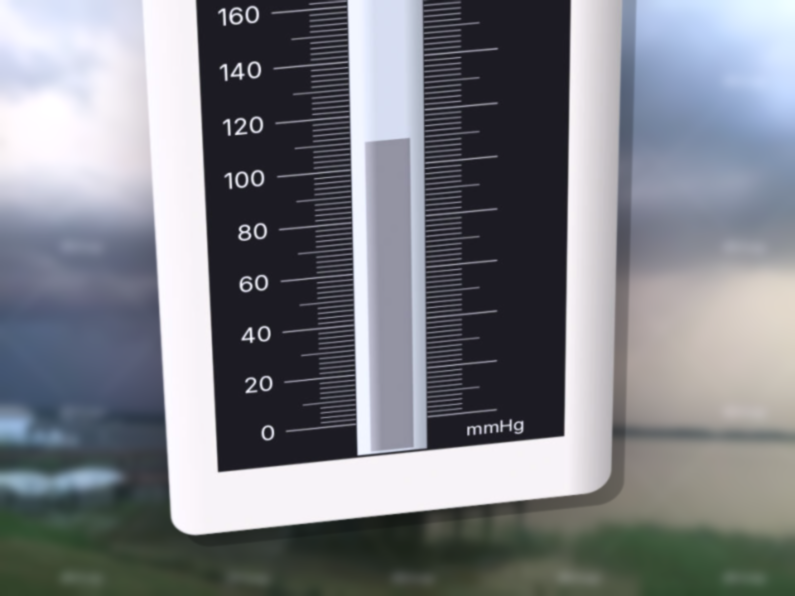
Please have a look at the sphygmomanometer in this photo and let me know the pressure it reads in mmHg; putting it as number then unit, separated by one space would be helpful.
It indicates 110 mmHg
